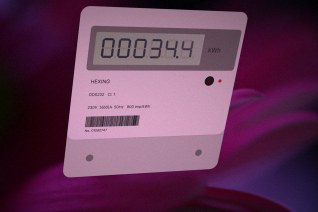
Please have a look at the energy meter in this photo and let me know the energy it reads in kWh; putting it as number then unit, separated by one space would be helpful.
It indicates 34.4 kWh
